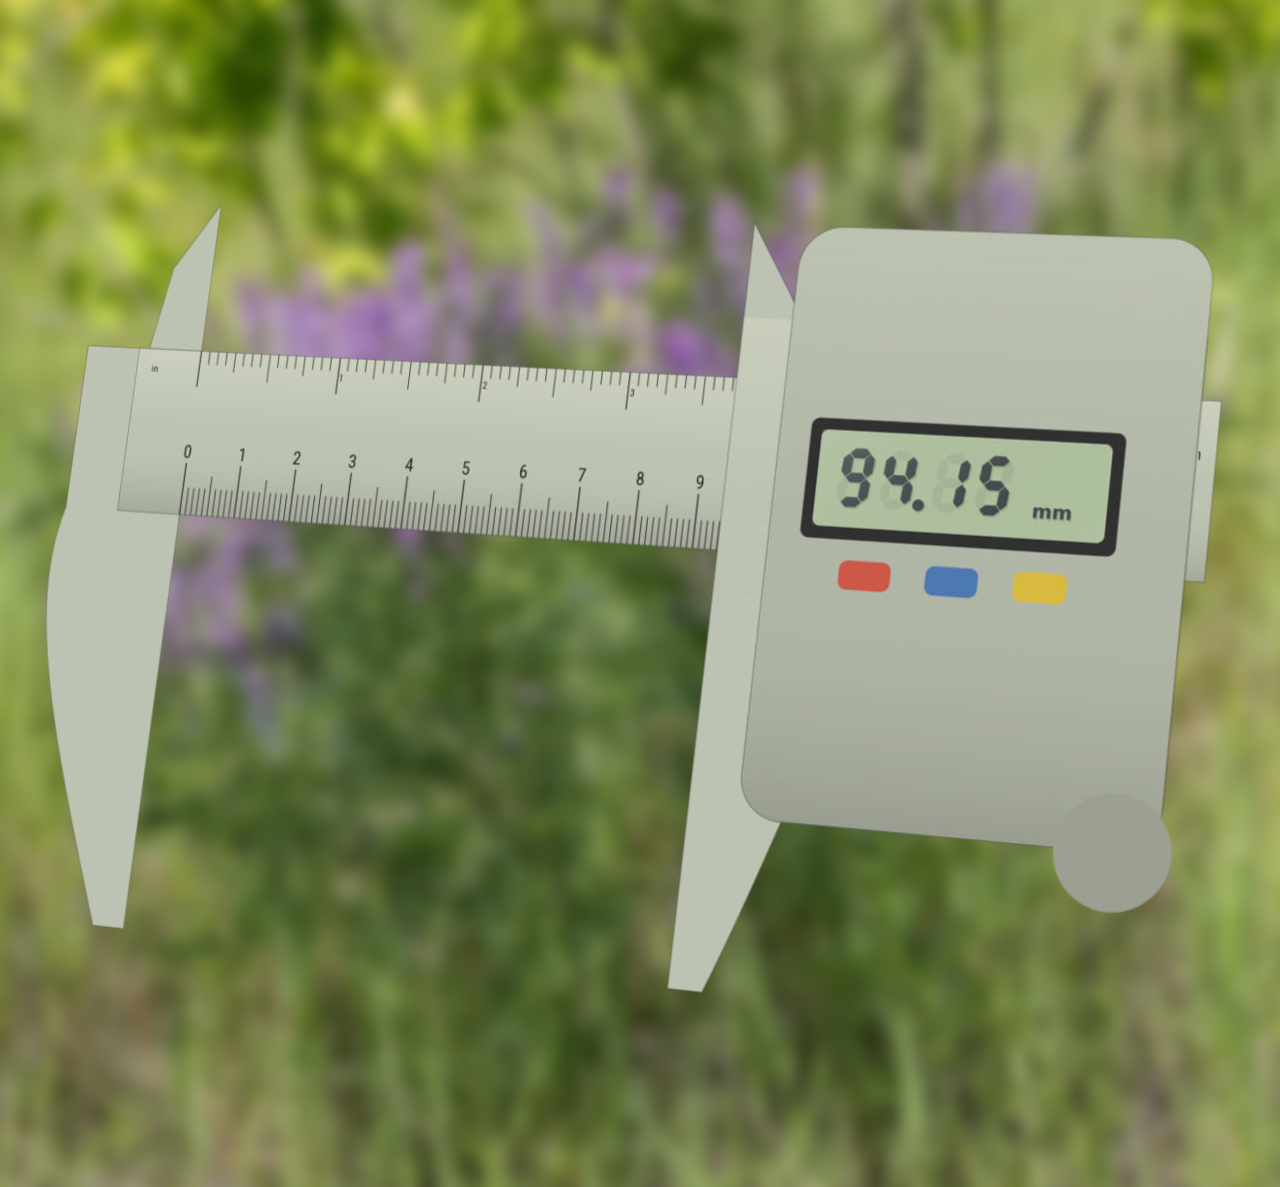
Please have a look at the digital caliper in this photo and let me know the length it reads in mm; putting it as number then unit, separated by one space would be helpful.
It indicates 94.15 mm
